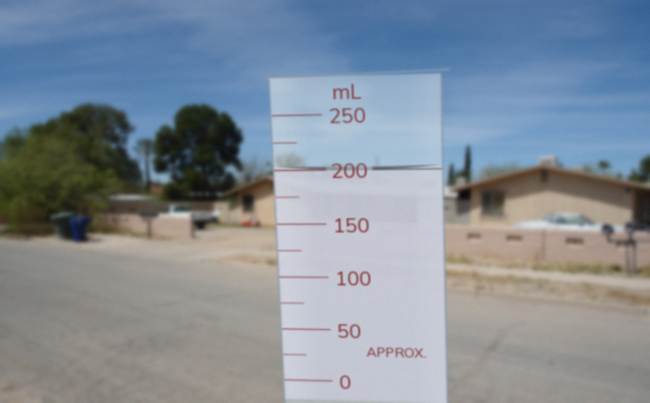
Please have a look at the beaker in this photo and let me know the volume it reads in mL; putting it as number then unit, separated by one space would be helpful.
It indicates 200 mL
